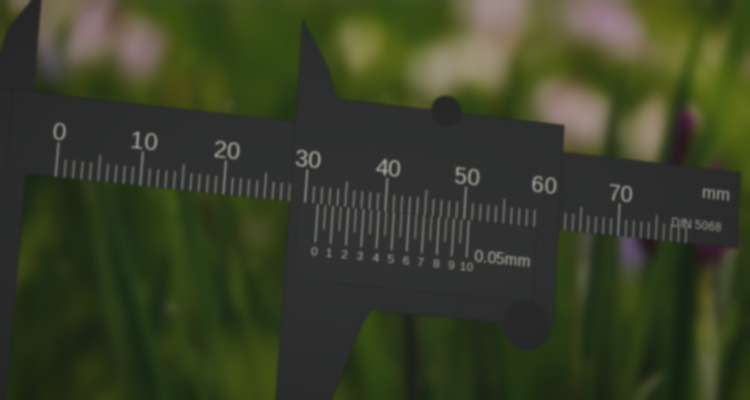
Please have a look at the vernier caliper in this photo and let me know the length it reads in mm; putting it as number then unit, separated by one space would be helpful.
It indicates 31.6 mm
